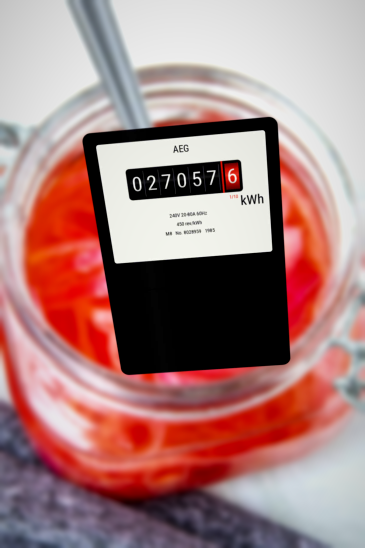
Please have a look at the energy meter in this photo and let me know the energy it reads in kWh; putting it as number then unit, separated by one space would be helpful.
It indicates 27057.6 kWh
